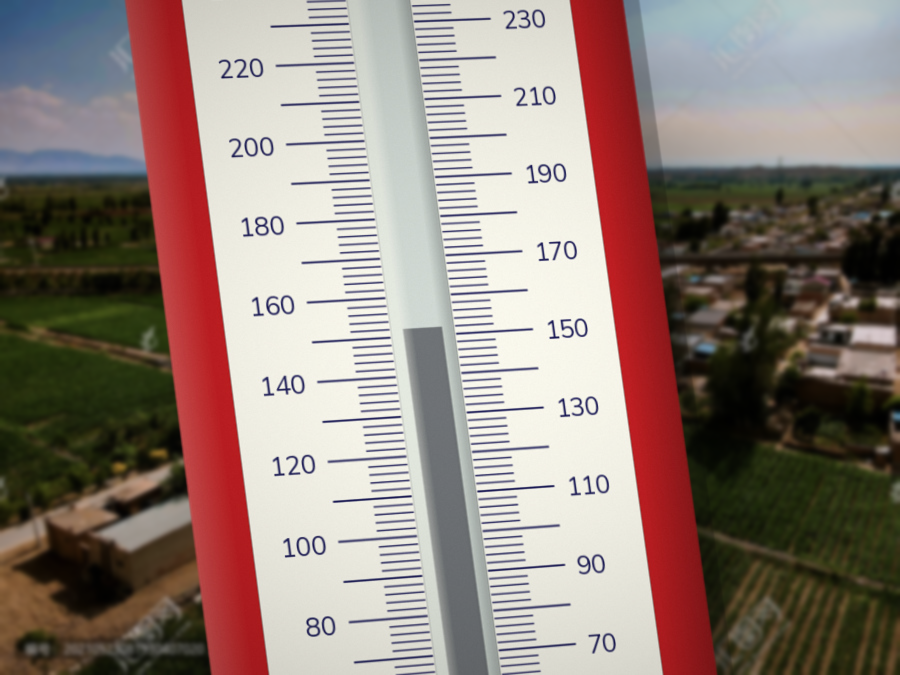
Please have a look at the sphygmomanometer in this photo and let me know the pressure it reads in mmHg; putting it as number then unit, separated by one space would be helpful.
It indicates 152 mmHg
